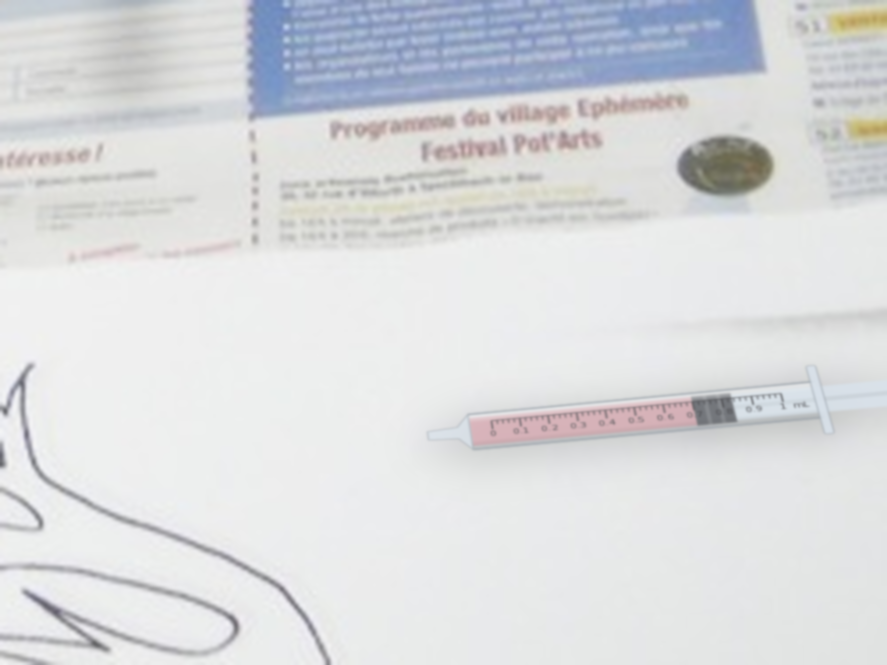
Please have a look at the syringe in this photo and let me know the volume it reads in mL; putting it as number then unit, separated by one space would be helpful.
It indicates 0.7 mL
